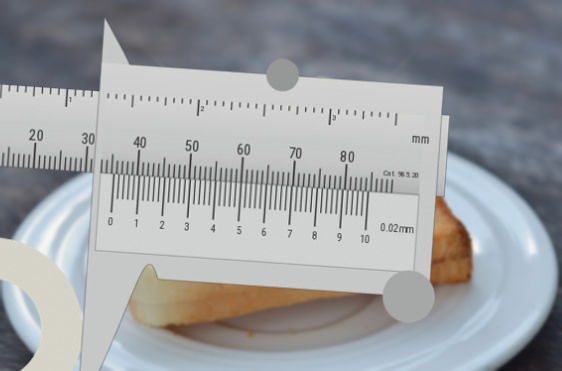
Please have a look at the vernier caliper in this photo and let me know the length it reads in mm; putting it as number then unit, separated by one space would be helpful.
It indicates 35.5 mm
